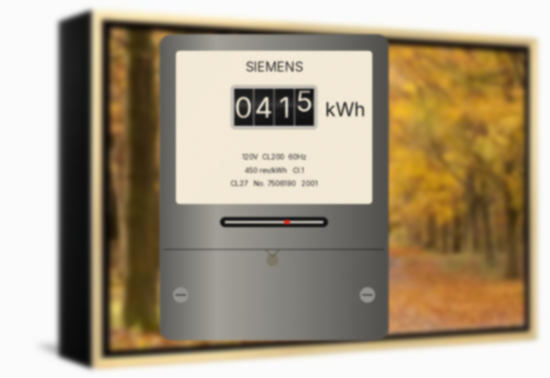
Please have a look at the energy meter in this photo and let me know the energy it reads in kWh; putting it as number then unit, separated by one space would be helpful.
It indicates 415 kWh
